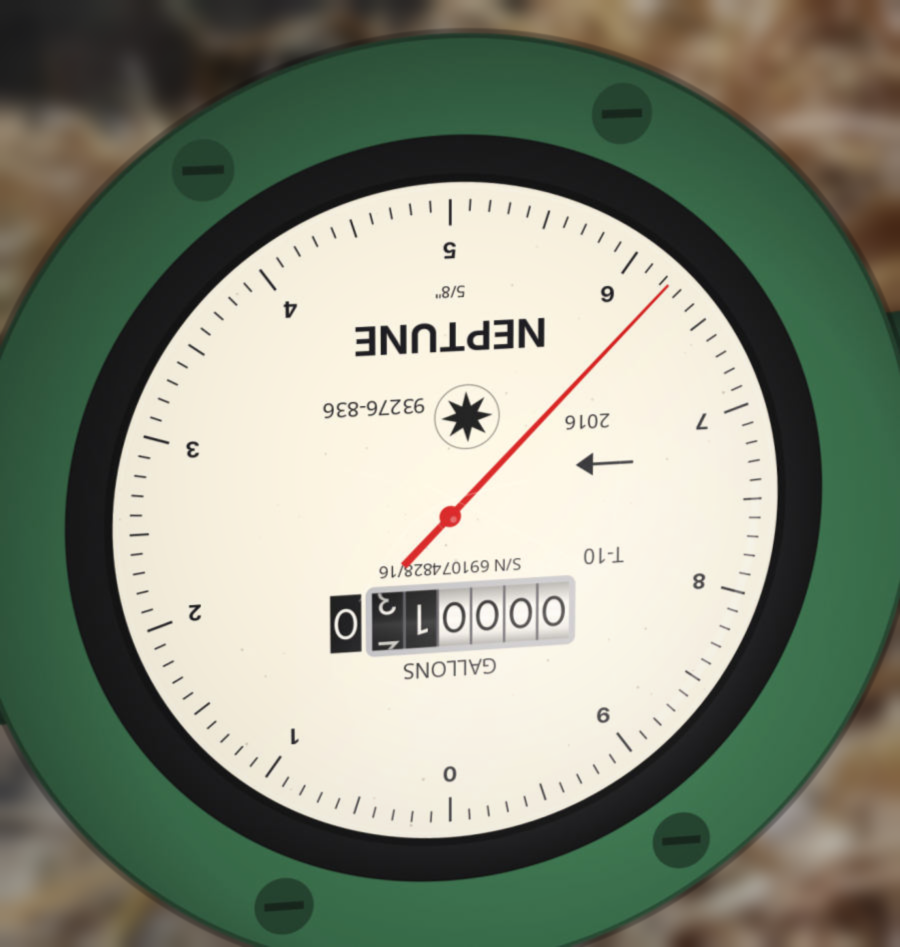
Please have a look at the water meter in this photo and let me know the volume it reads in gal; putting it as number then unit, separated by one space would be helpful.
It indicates 126.2 gal
